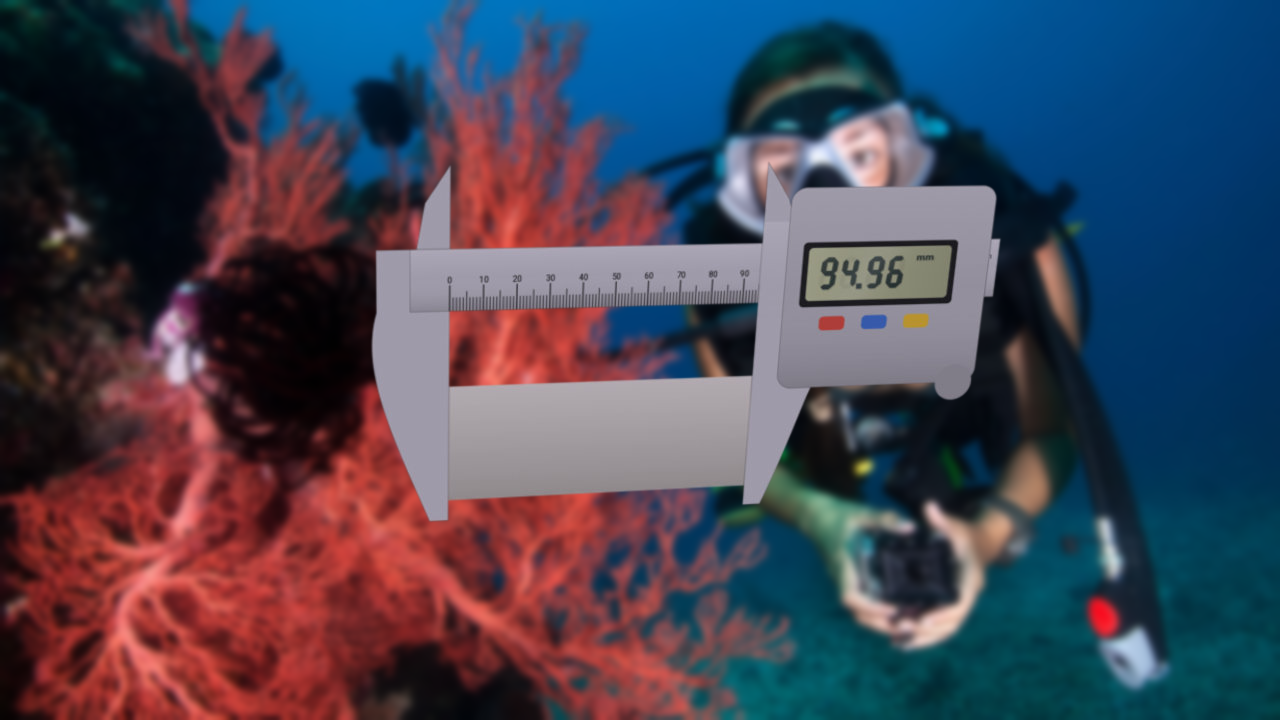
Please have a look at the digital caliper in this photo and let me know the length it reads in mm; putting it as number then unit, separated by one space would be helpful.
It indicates 94.96 mm
